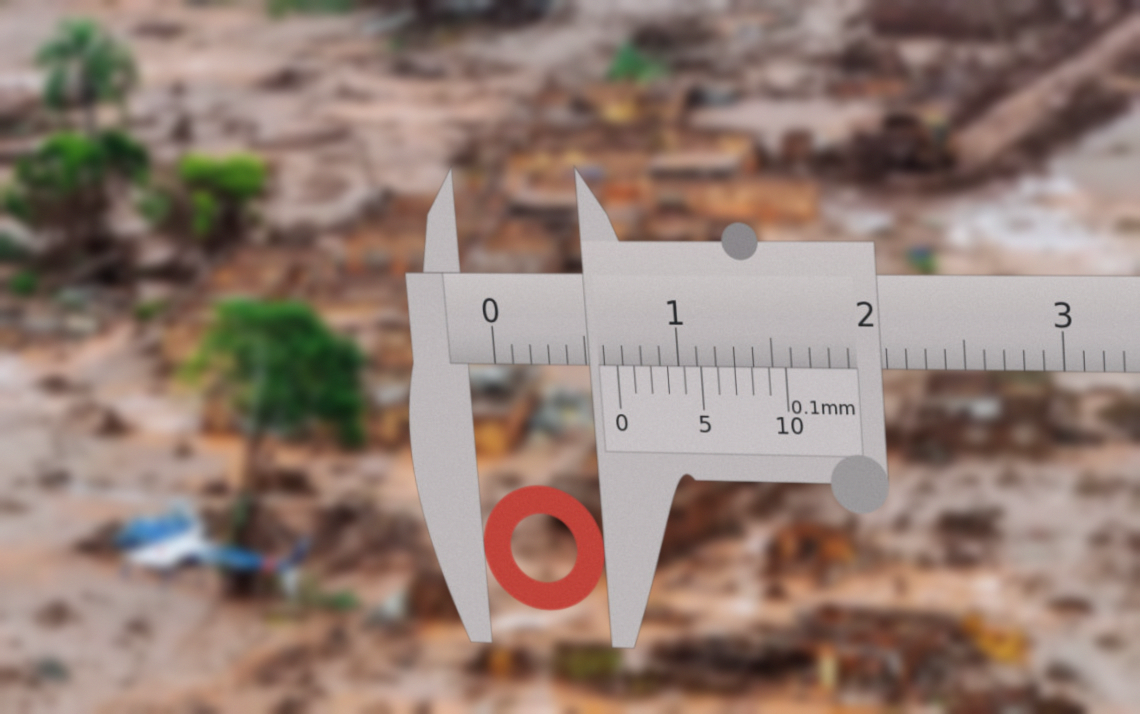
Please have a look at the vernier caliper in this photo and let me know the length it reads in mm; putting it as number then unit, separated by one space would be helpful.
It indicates 6.7 mm
